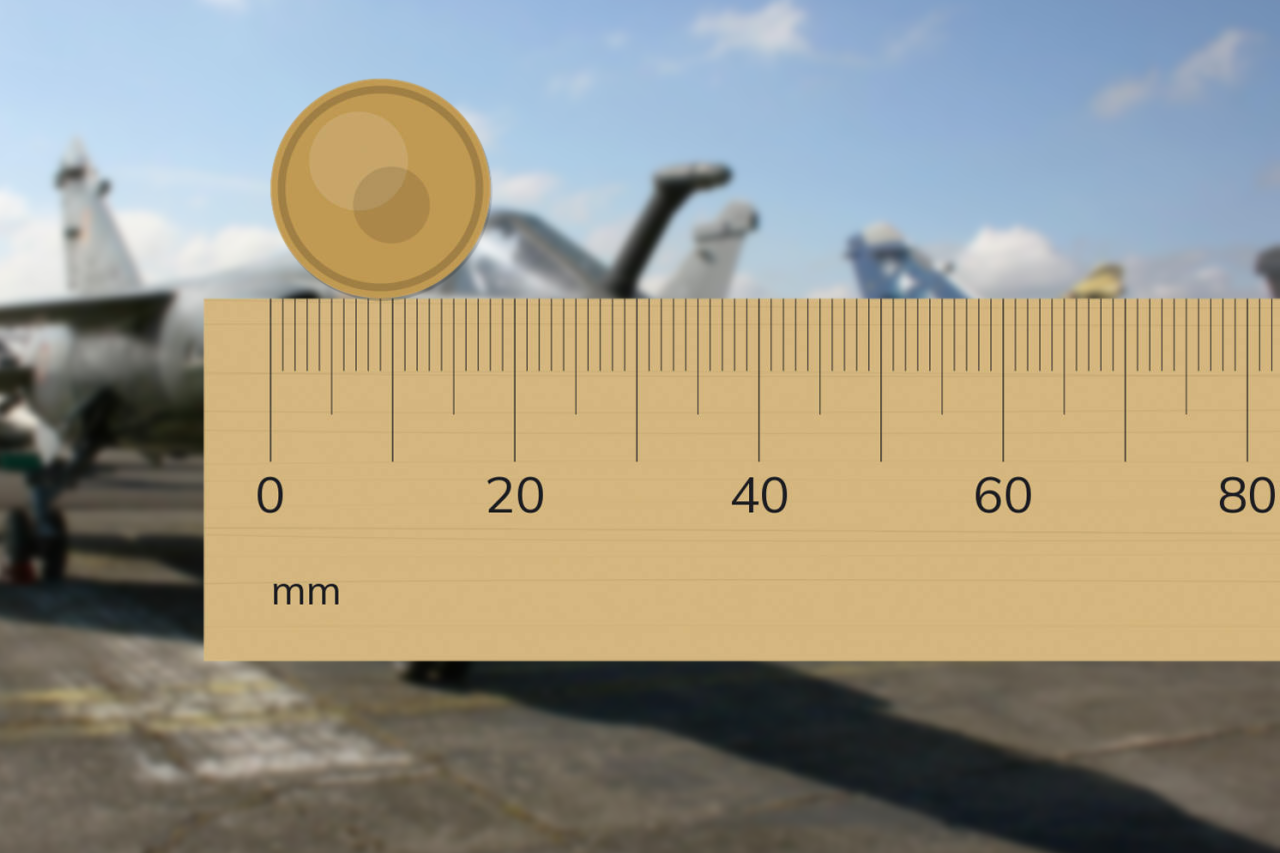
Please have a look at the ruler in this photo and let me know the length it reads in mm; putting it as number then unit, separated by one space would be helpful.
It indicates 18 mm
